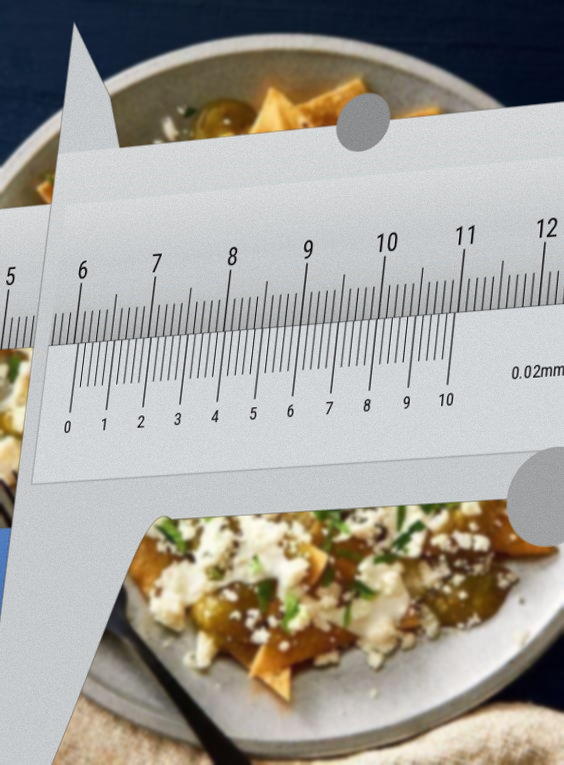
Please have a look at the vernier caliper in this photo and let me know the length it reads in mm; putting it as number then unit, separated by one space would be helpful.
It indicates 60.6 mm
